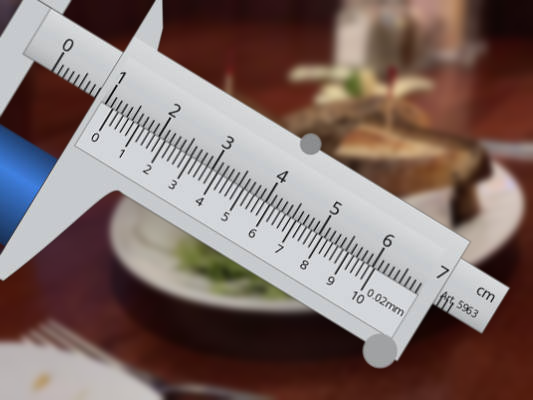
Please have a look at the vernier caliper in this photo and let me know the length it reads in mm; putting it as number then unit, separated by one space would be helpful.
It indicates 11.4 mm
